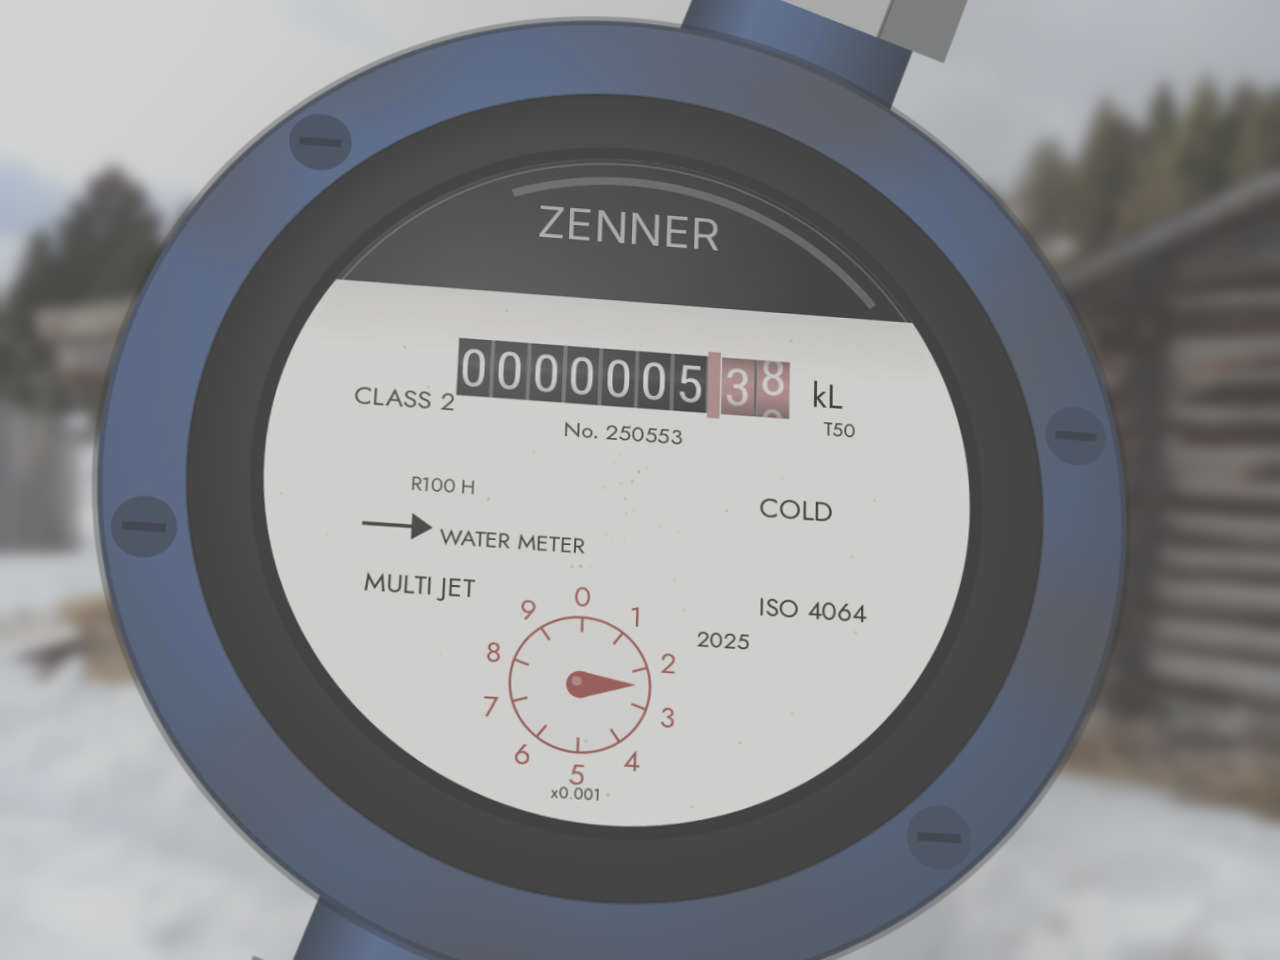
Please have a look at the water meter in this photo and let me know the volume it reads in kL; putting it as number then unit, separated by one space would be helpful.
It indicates 5.382 kL
